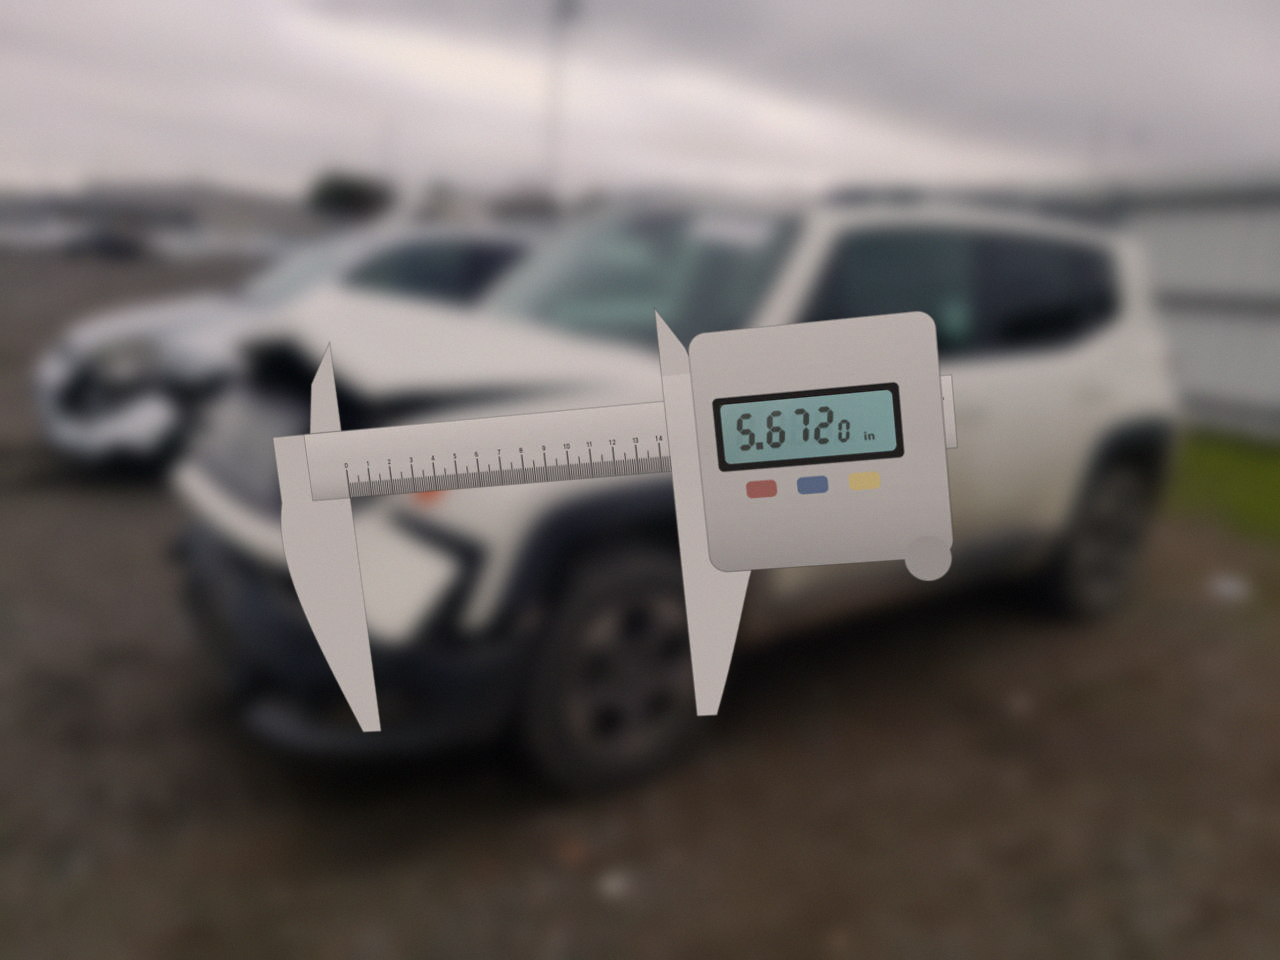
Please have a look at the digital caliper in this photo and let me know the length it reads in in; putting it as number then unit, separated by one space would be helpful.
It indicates 5.6720 in
